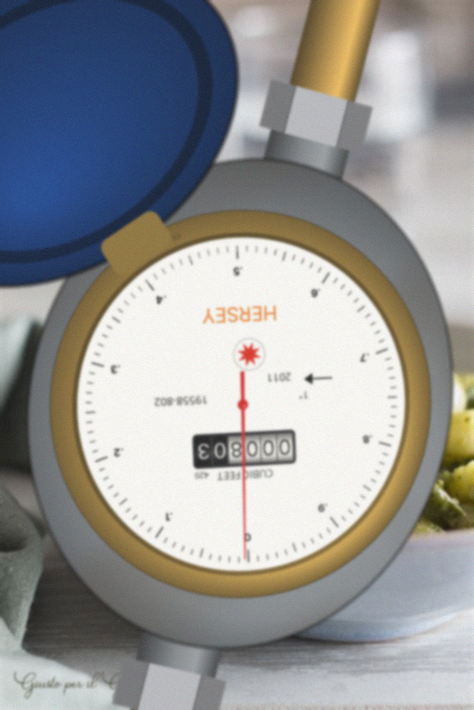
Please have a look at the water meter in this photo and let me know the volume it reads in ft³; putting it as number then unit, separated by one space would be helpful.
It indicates 803.00 ft³
